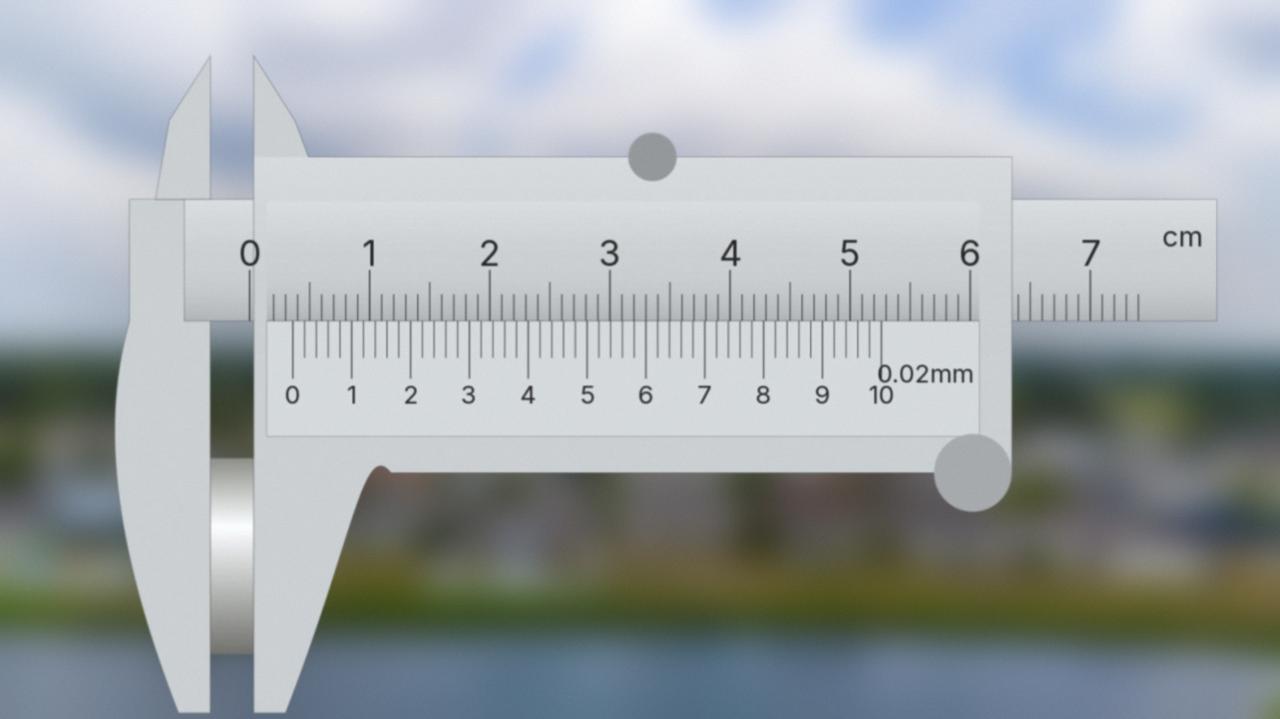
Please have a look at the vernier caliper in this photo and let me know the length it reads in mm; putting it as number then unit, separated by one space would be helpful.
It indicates 3.6 mm
